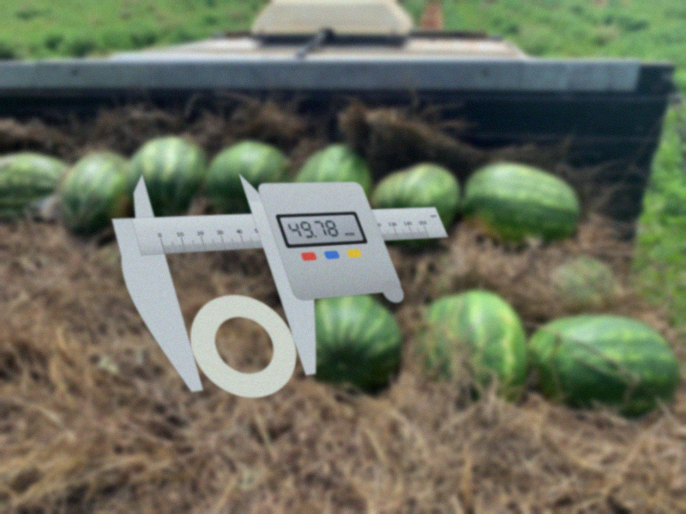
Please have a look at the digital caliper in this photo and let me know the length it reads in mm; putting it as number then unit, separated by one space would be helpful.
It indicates 49.78 mm
